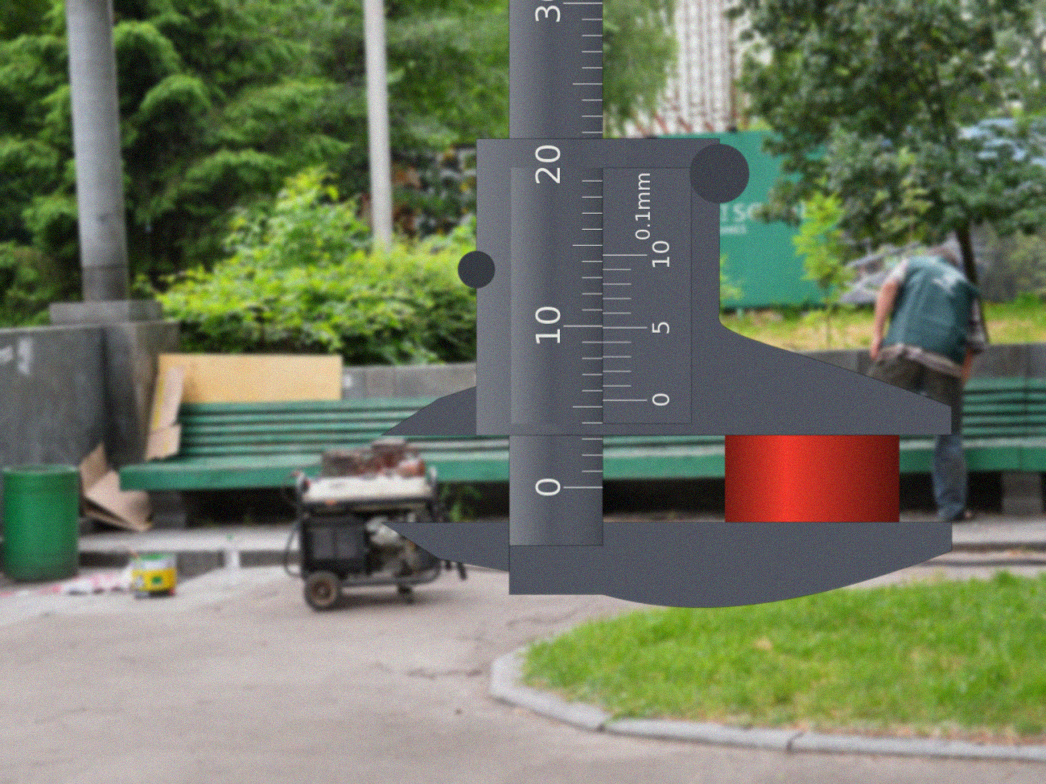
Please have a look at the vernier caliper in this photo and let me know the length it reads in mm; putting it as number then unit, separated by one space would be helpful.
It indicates 5.4 mm
